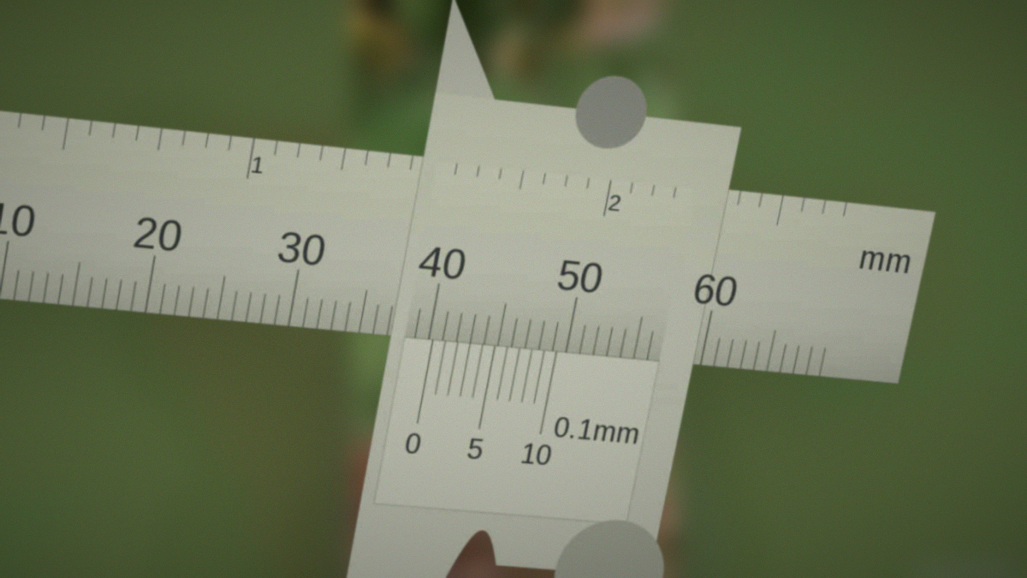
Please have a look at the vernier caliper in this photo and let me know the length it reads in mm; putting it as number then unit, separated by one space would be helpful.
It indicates 40.3 mm
